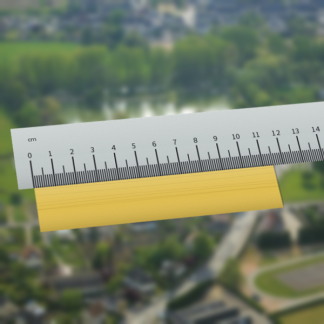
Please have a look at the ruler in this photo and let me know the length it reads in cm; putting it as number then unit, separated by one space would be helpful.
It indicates 11.5 cm
